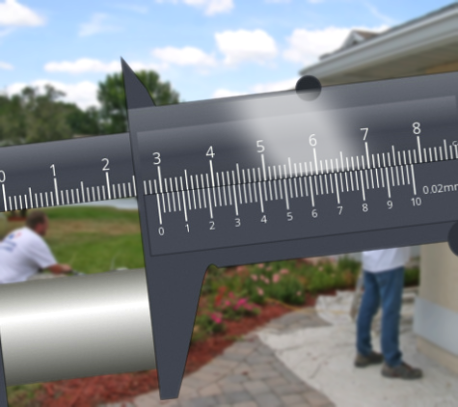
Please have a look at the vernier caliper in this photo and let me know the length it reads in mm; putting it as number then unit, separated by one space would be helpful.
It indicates 29.2 mm
